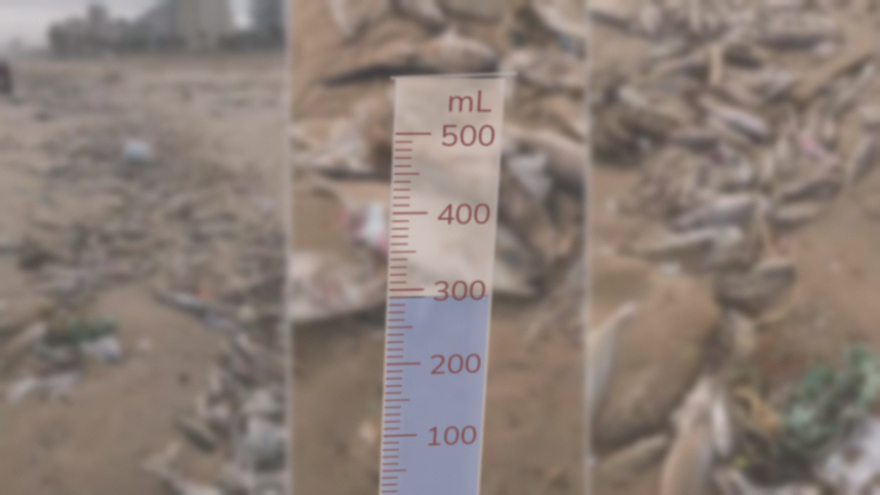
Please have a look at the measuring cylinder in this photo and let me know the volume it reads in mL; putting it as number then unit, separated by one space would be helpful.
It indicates 290 mL
